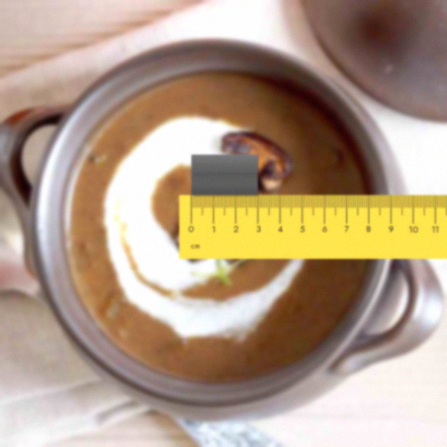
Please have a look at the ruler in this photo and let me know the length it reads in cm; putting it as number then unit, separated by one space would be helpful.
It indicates 3 cm
